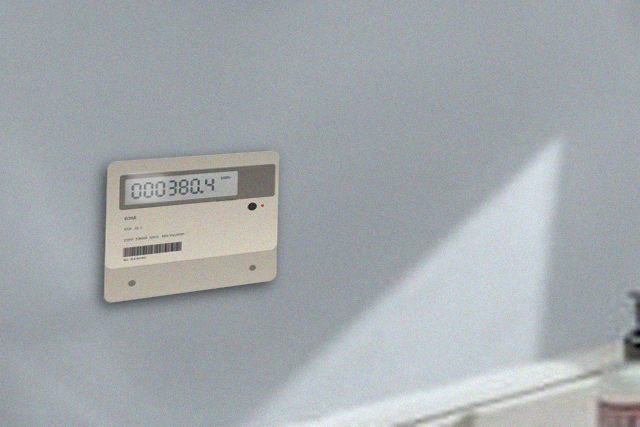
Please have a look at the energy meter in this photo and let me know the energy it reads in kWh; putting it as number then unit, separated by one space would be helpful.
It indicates 380.4 kWh
